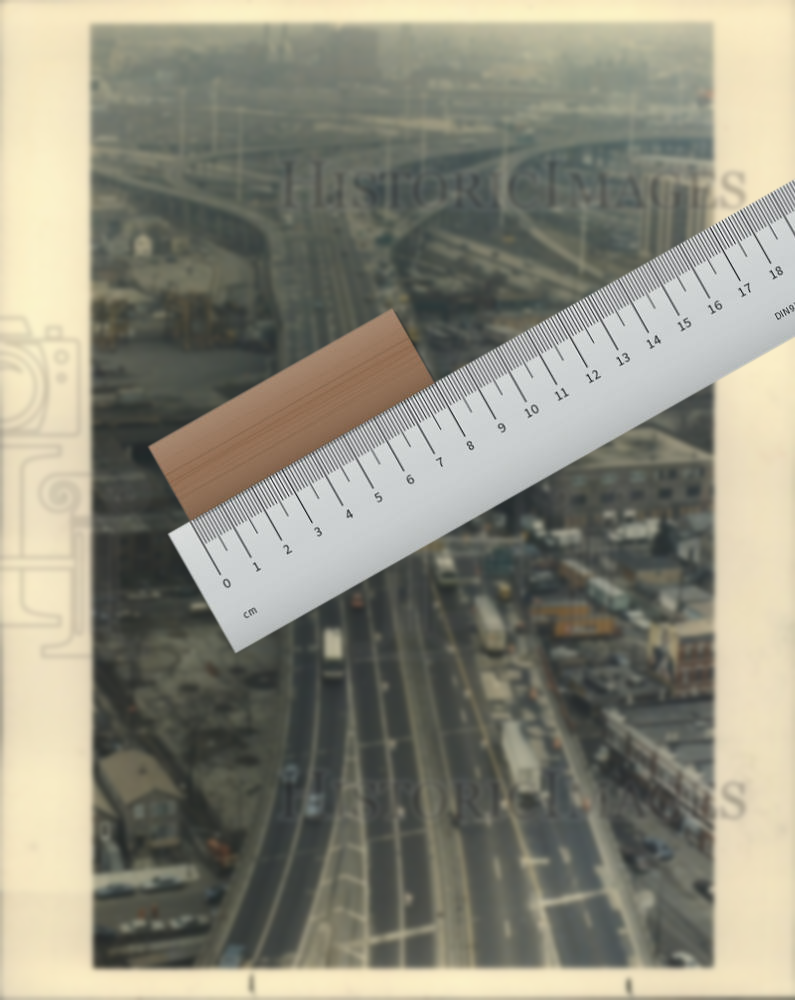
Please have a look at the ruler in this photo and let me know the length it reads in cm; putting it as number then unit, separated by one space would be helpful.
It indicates 8 cm
